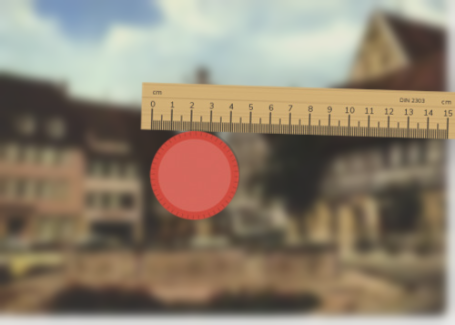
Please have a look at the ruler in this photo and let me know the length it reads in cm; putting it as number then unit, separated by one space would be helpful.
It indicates 4.5 cm
